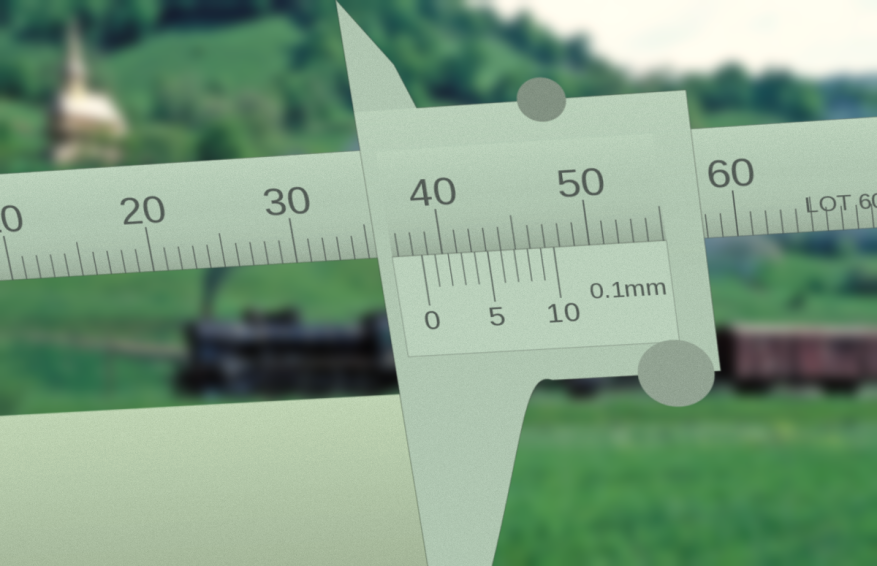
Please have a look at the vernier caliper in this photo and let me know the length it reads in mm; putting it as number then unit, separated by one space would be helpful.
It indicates 38.6 mm
